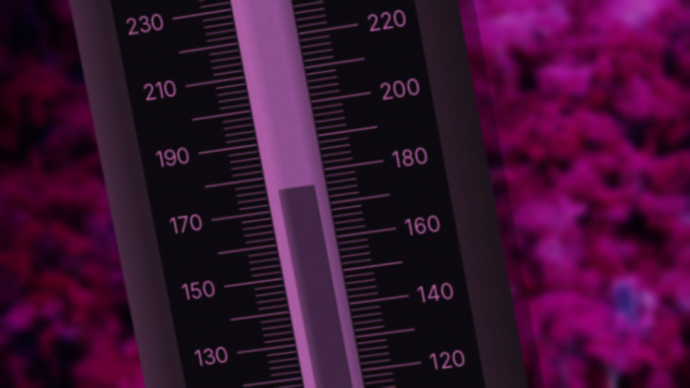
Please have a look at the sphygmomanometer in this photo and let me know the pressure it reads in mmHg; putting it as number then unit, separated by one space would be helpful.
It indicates 176 mmHg
